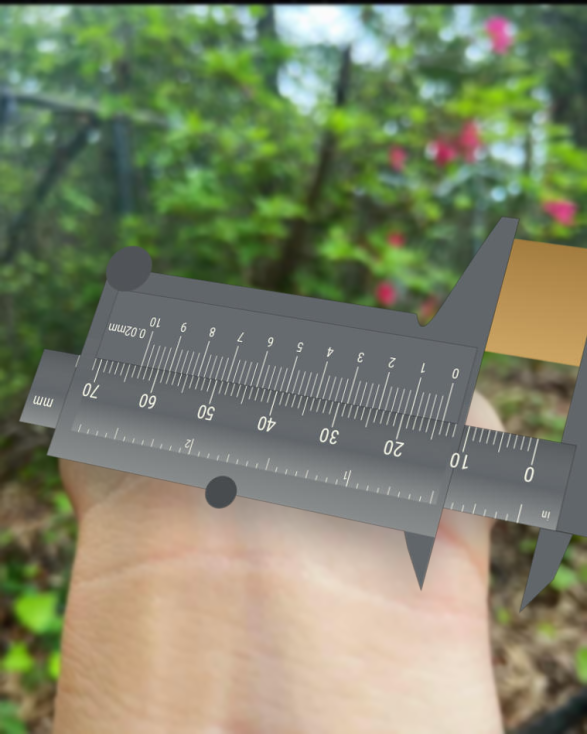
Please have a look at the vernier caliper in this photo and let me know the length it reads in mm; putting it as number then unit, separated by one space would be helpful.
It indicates 14.0 mm
